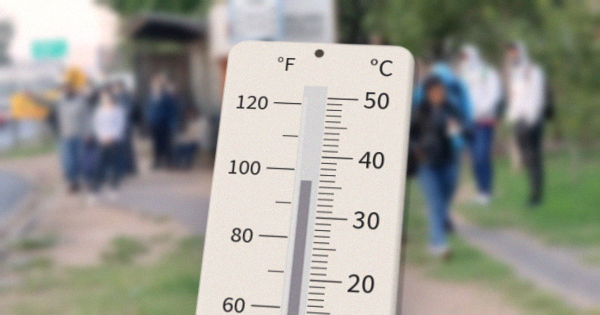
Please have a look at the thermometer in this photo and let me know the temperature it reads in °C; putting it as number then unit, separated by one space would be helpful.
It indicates 36 °C
